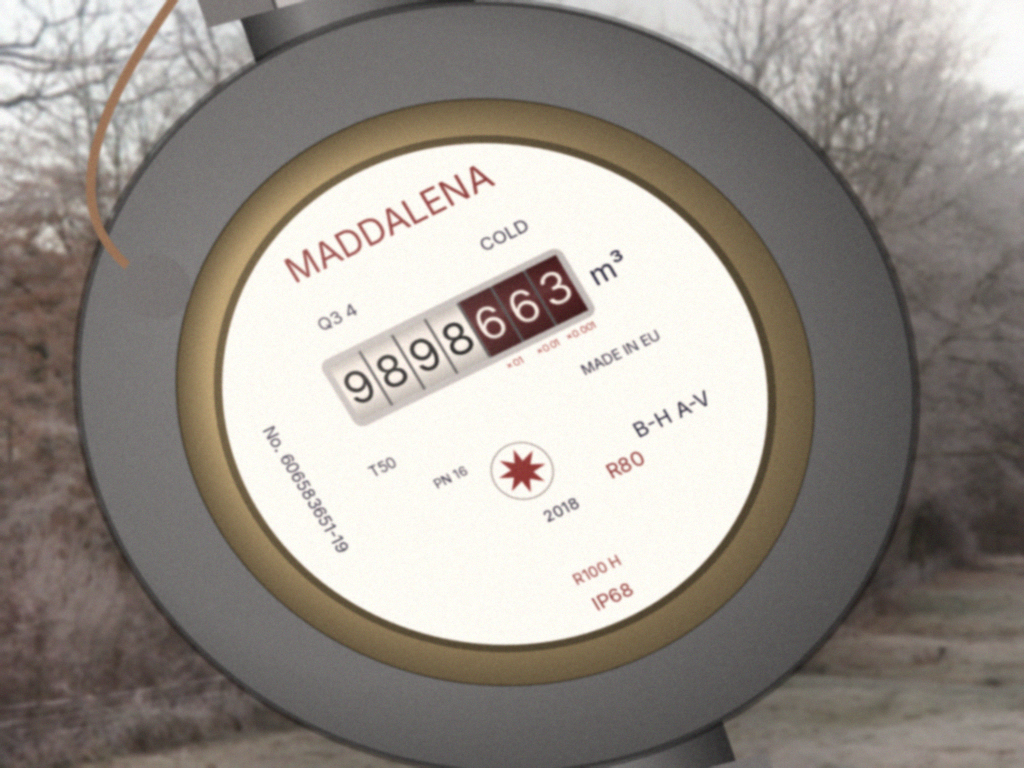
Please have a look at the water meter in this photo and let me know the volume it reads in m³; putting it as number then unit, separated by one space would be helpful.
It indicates 9898.663 m³
